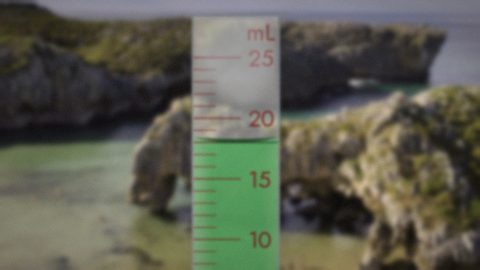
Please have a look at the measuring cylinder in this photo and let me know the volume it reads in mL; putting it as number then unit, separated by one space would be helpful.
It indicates 18 mL
